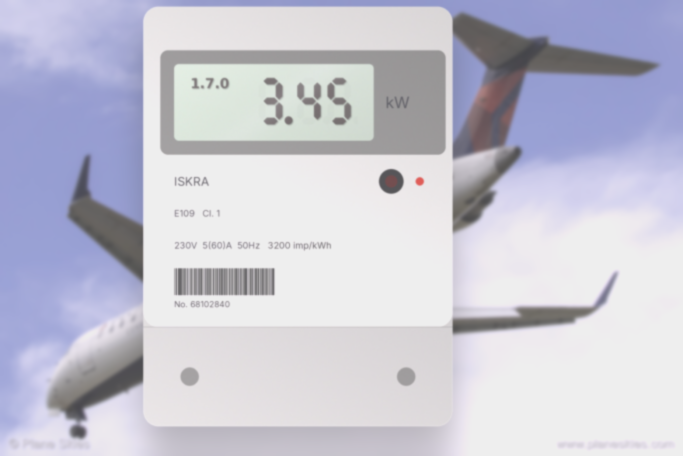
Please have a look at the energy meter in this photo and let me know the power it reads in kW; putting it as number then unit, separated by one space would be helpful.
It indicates 3.45 kW
